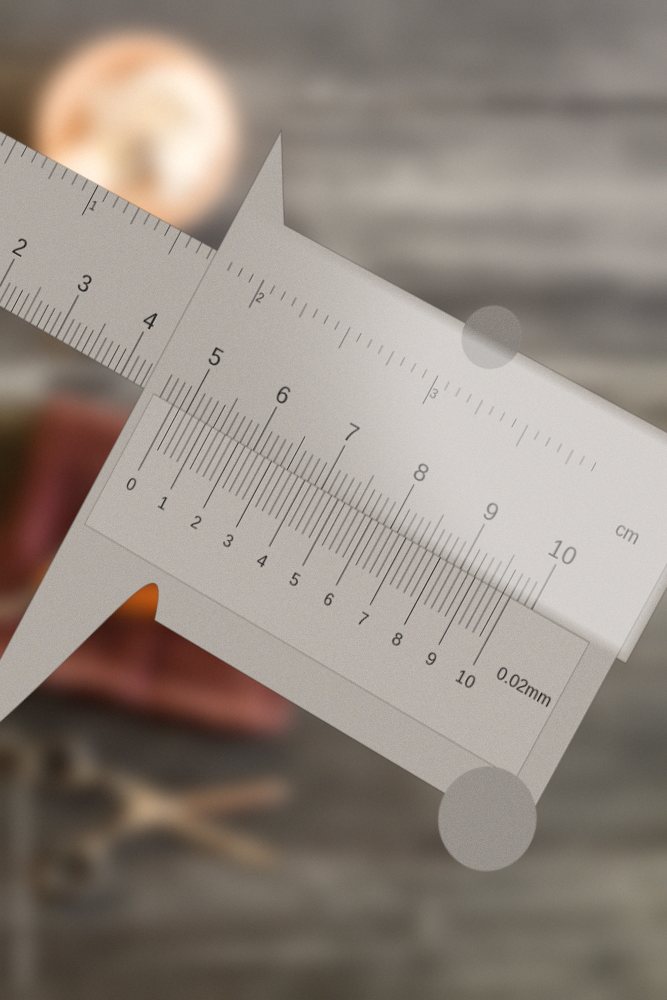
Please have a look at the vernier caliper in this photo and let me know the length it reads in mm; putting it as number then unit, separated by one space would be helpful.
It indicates 48.0 mm
